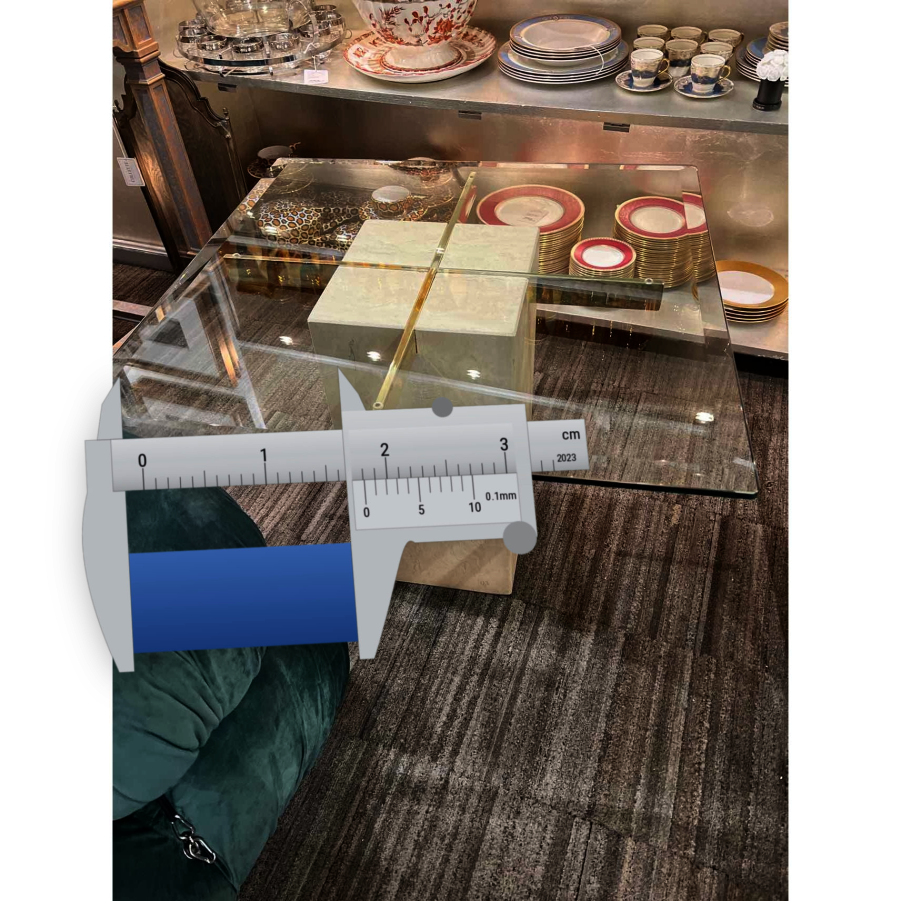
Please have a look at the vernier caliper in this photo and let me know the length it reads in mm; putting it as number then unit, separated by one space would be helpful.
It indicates 18.1 mm
